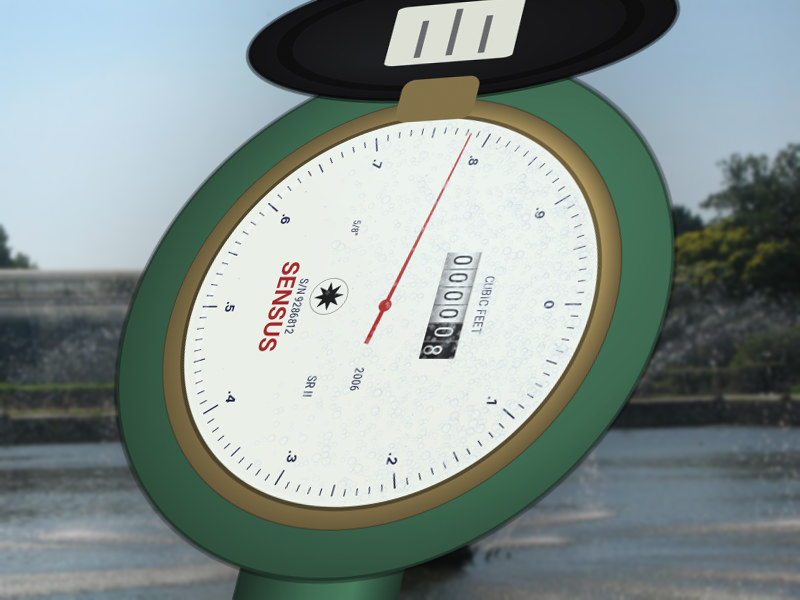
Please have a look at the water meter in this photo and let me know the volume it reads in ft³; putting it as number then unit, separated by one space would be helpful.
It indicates 7.78 ft³
